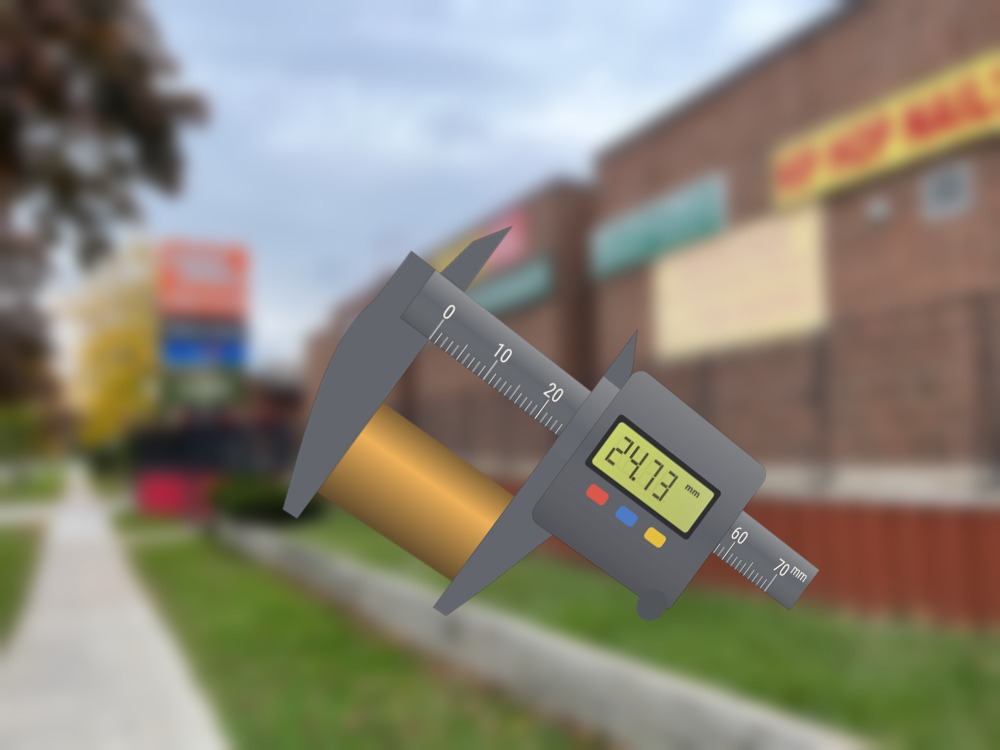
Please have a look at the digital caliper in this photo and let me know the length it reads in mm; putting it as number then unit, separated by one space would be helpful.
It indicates 24.73 mm
